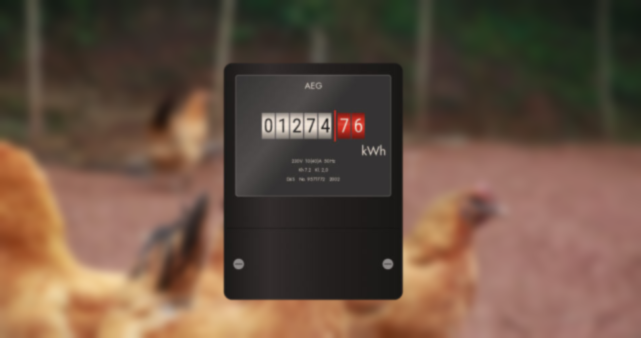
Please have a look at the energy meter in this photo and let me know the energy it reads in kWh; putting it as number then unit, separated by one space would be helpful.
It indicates 1274.76 kWh
